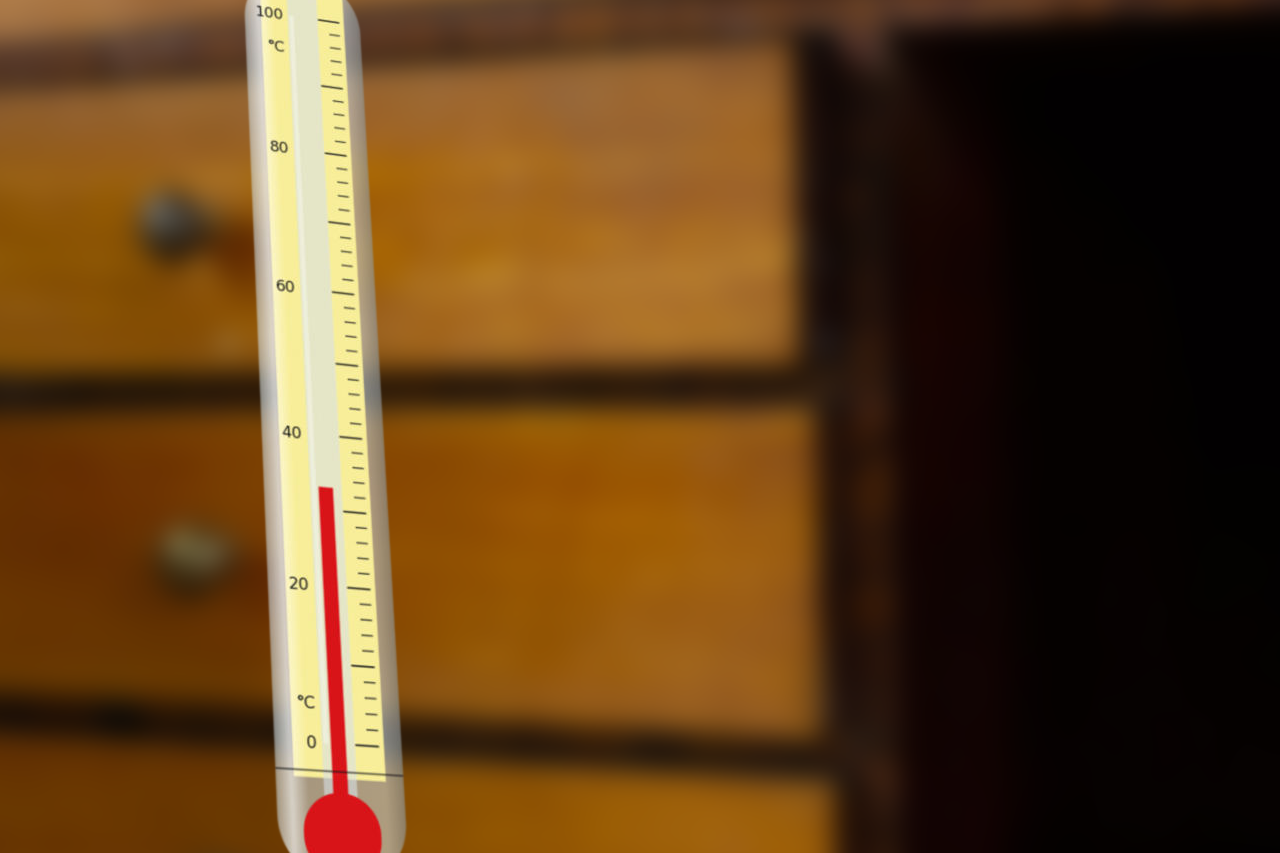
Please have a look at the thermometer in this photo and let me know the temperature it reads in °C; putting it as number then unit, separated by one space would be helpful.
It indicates 33 °C
